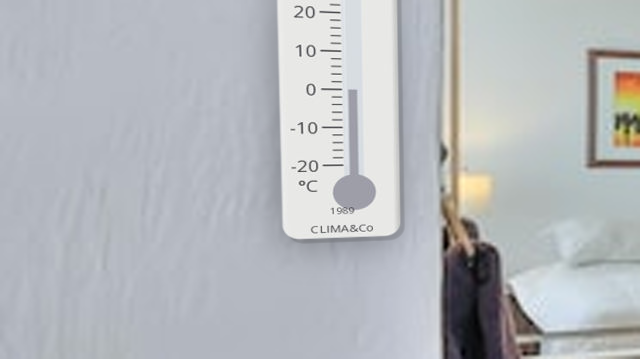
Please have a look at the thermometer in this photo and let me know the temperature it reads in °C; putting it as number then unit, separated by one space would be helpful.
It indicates 0 °C
